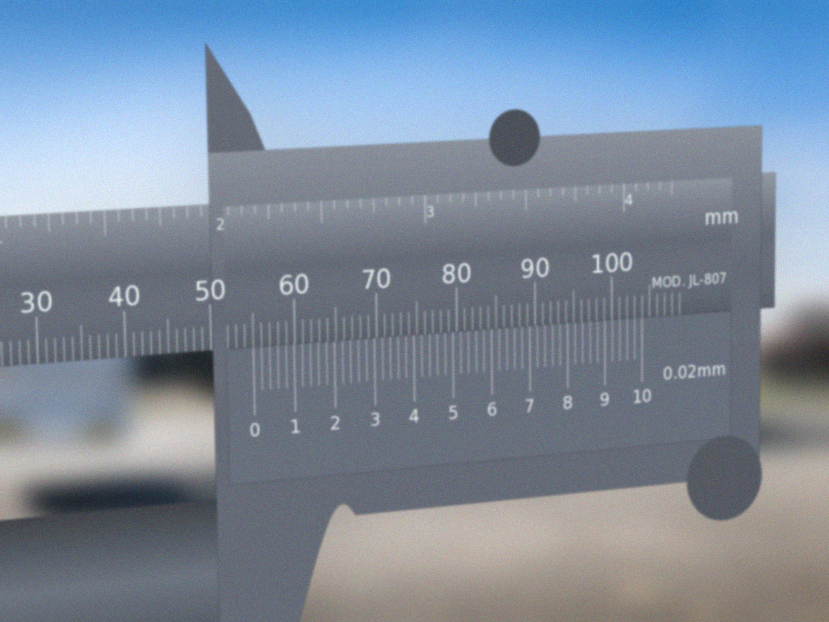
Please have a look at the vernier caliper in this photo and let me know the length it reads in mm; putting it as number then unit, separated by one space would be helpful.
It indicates 55.0 mm
